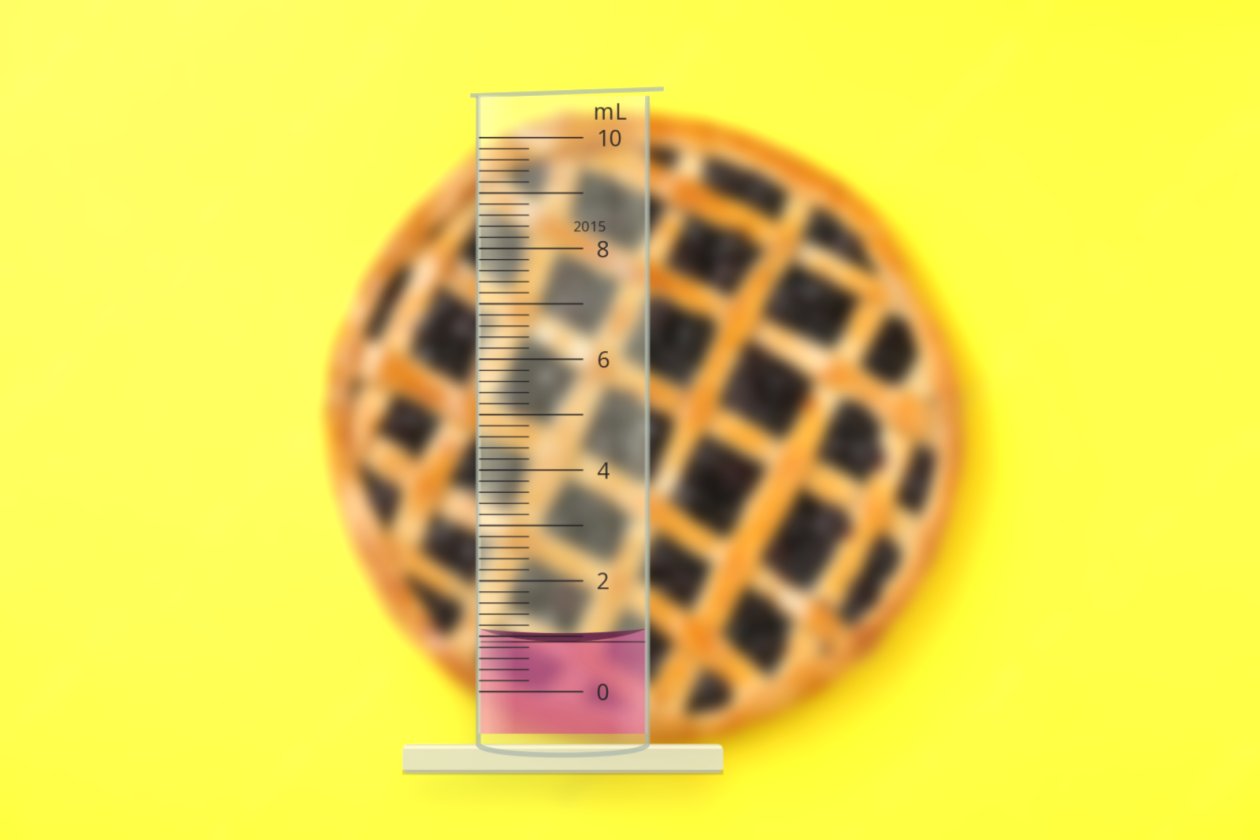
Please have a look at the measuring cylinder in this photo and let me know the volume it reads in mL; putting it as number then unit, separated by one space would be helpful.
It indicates 0.9 mL
